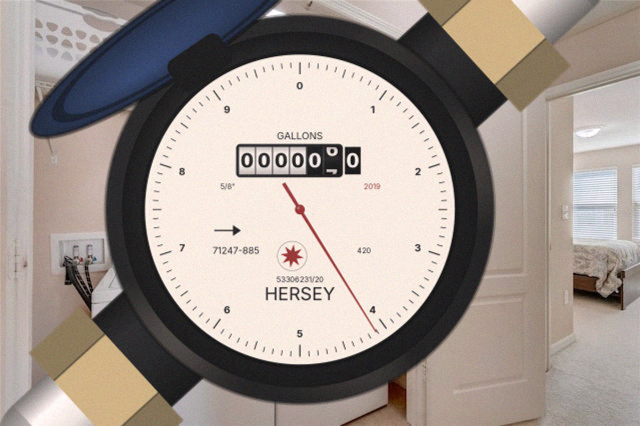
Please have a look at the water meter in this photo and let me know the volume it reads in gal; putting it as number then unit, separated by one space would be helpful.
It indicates 64.1 gal
